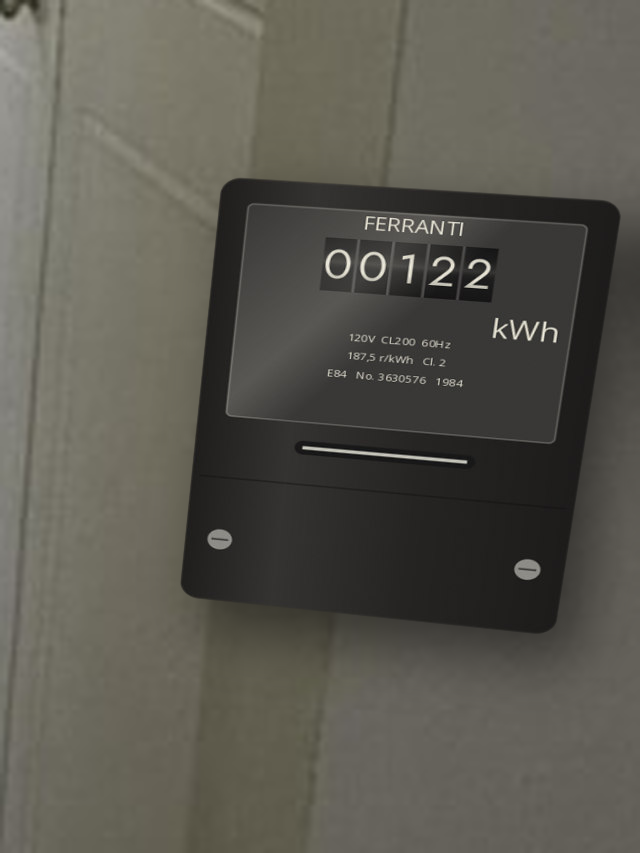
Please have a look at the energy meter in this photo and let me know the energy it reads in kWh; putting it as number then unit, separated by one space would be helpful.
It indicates 122 kWh
